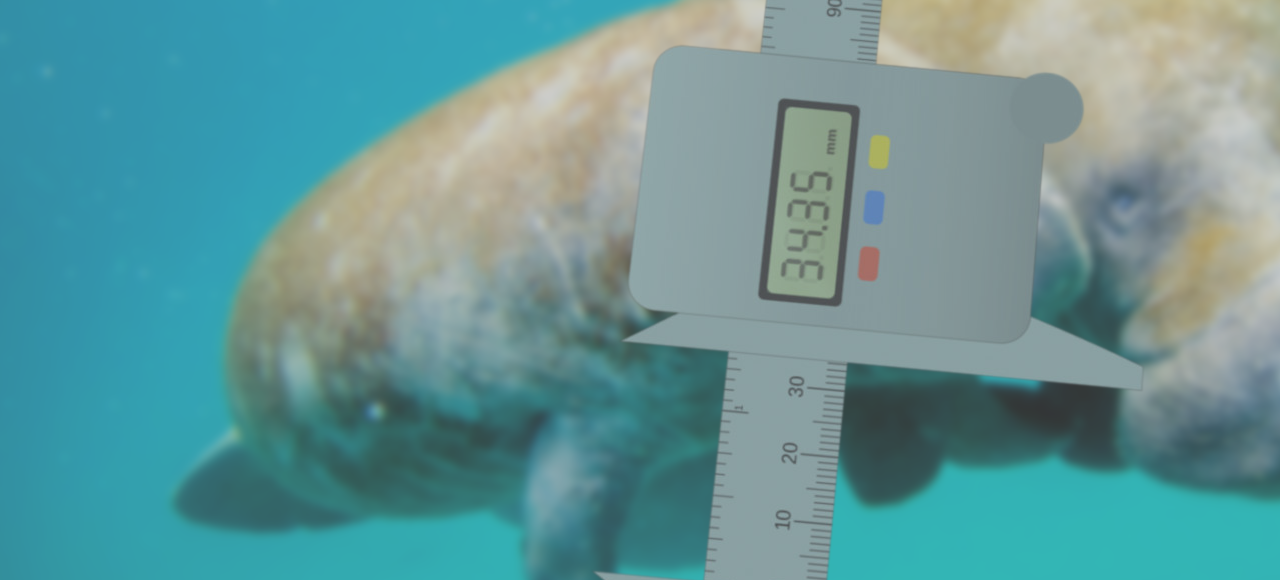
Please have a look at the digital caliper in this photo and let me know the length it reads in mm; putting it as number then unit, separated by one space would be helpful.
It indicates 34.35 mm
